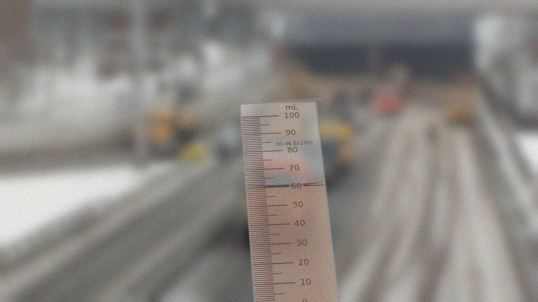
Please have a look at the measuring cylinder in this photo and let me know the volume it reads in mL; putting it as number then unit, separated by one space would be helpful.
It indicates 60 mL
